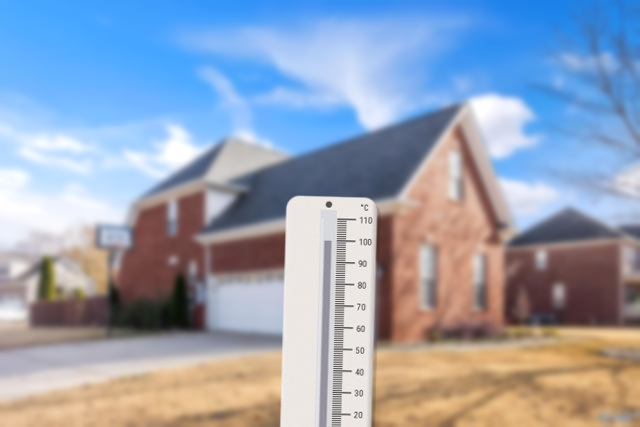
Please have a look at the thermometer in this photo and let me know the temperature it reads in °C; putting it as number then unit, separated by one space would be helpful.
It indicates 100 °C
